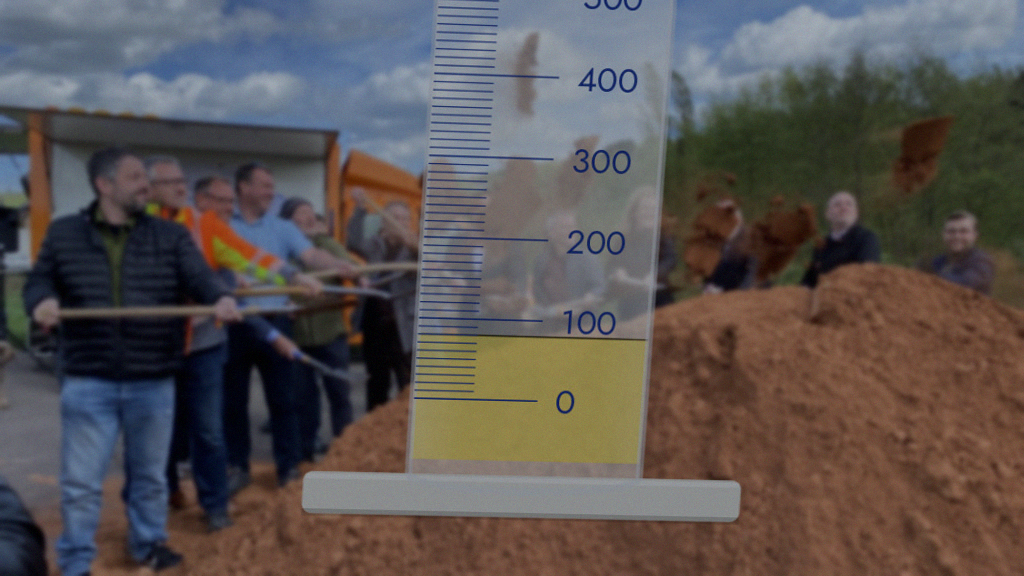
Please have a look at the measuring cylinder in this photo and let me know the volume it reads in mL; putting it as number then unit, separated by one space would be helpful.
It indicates 80 mL
